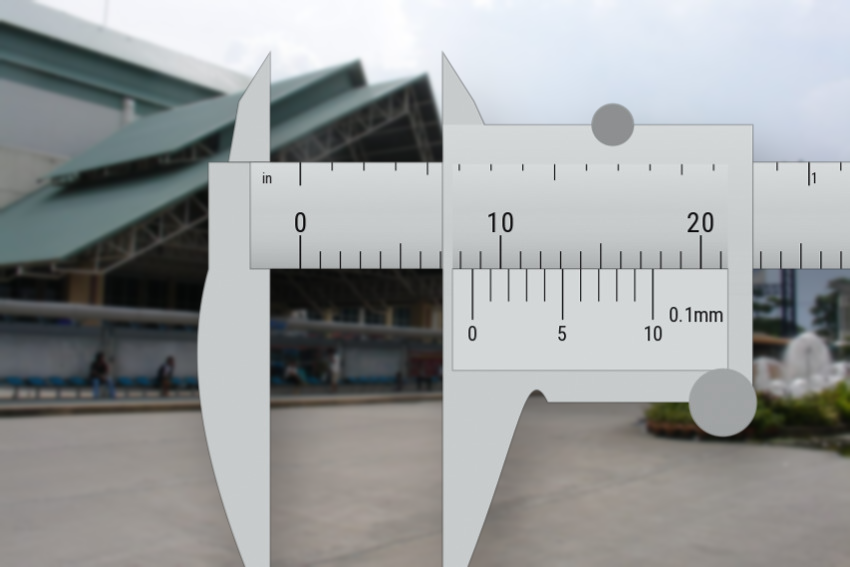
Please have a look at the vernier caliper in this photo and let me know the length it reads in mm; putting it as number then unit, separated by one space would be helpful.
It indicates 8.6 mm
